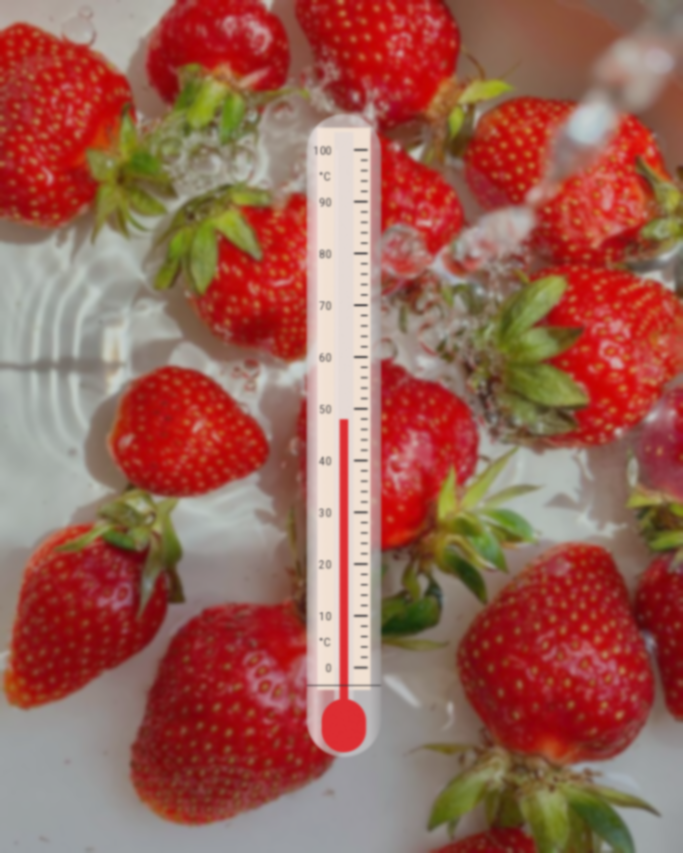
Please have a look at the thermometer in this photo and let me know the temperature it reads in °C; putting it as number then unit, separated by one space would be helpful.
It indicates 48 °C
